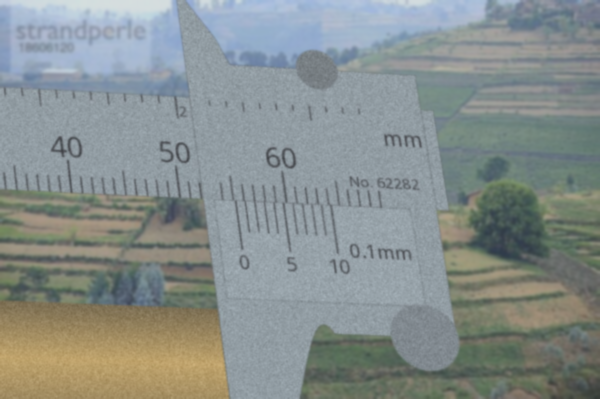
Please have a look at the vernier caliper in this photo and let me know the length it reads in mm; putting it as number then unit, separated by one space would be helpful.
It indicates 55.2 mm
